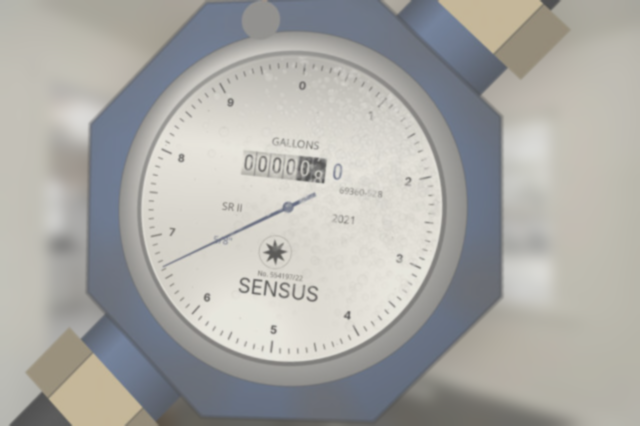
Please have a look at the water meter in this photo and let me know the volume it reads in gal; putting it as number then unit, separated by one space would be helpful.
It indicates 76.6 gal
